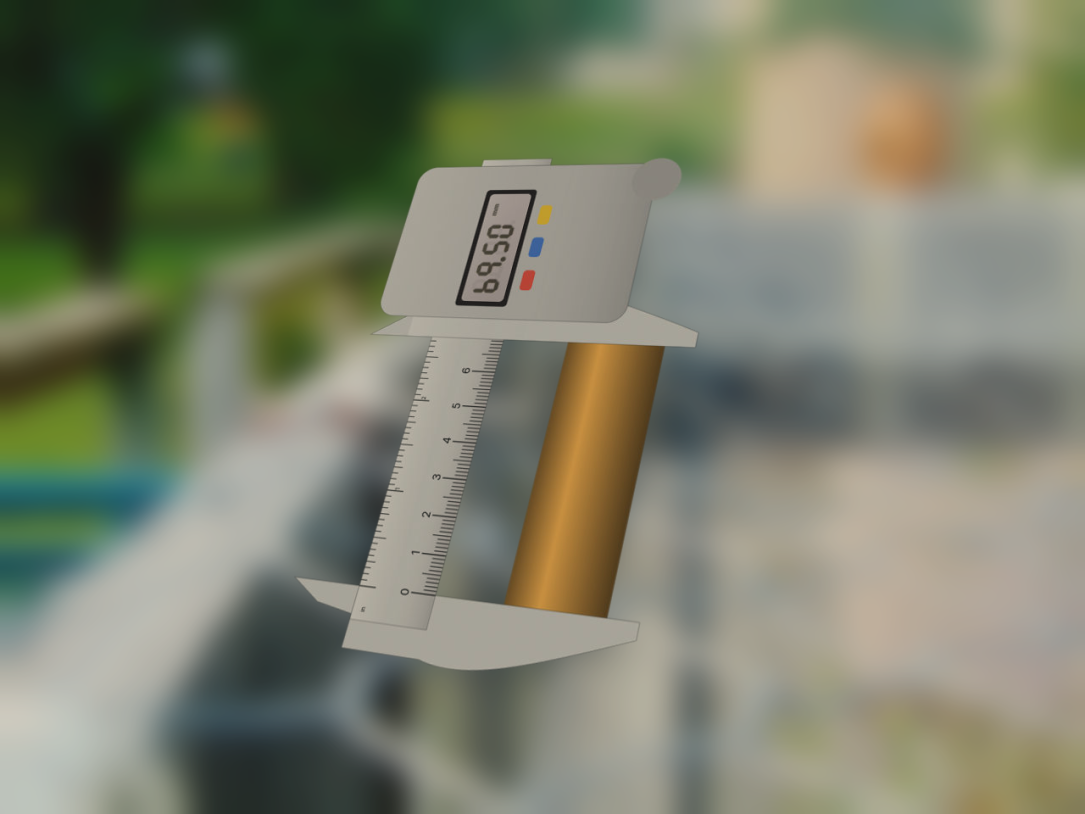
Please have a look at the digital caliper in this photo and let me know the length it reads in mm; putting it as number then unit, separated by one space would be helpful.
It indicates 69.50 mm
